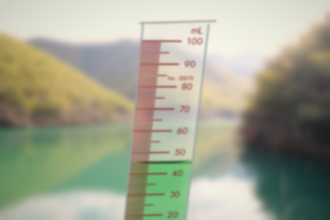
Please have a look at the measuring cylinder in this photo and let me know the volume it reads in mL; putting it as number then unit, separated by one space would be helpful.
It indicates 45 mL
